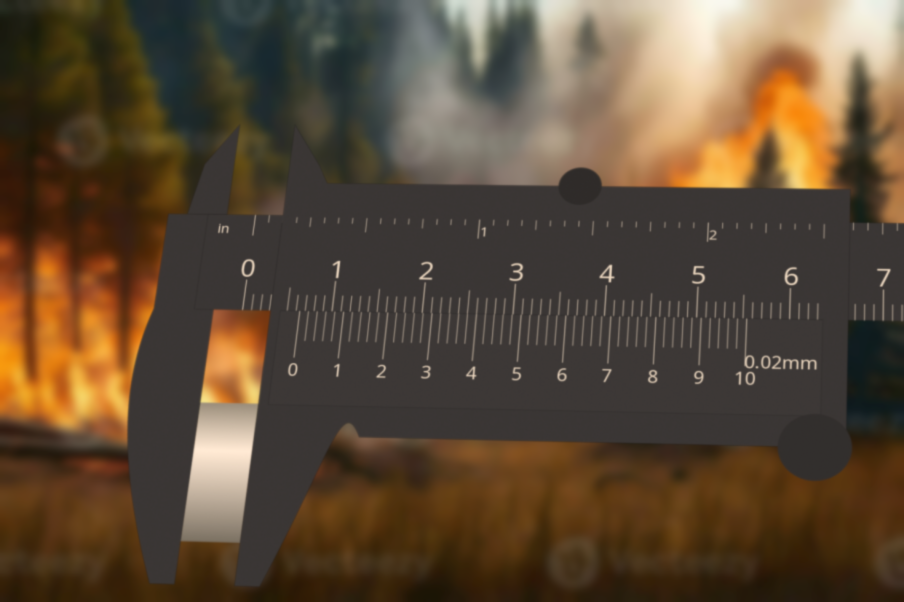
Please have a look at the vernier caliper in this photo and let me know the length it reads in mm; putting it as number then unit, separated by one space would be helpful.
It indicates 6.4 mm
